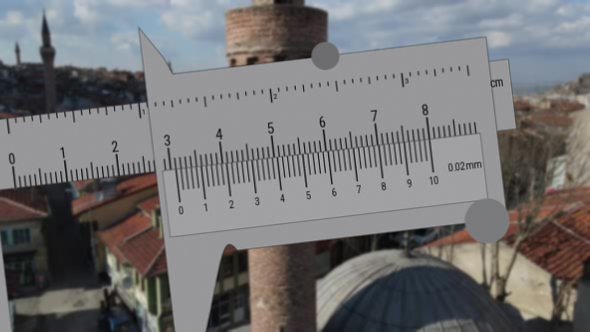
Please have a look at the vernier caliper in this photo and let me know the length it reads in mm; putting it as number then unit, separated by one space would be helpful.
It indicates 31.0 mm
